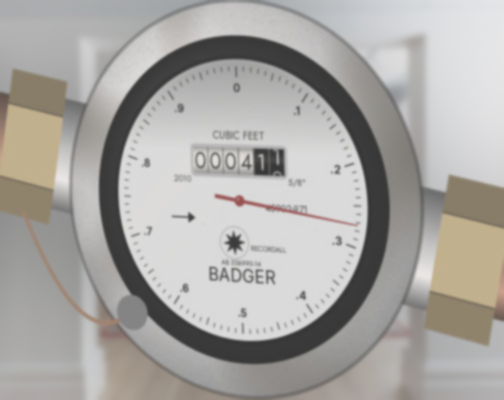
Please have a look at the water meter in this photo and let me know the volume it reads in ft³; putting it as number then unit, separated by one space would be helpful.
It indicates 411.27 ft³
